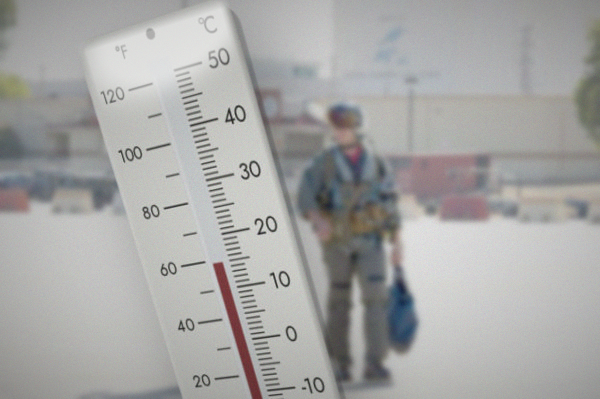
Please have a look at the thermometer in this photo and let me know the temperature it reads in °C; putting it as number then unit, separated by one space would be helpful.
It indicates 15 °C
